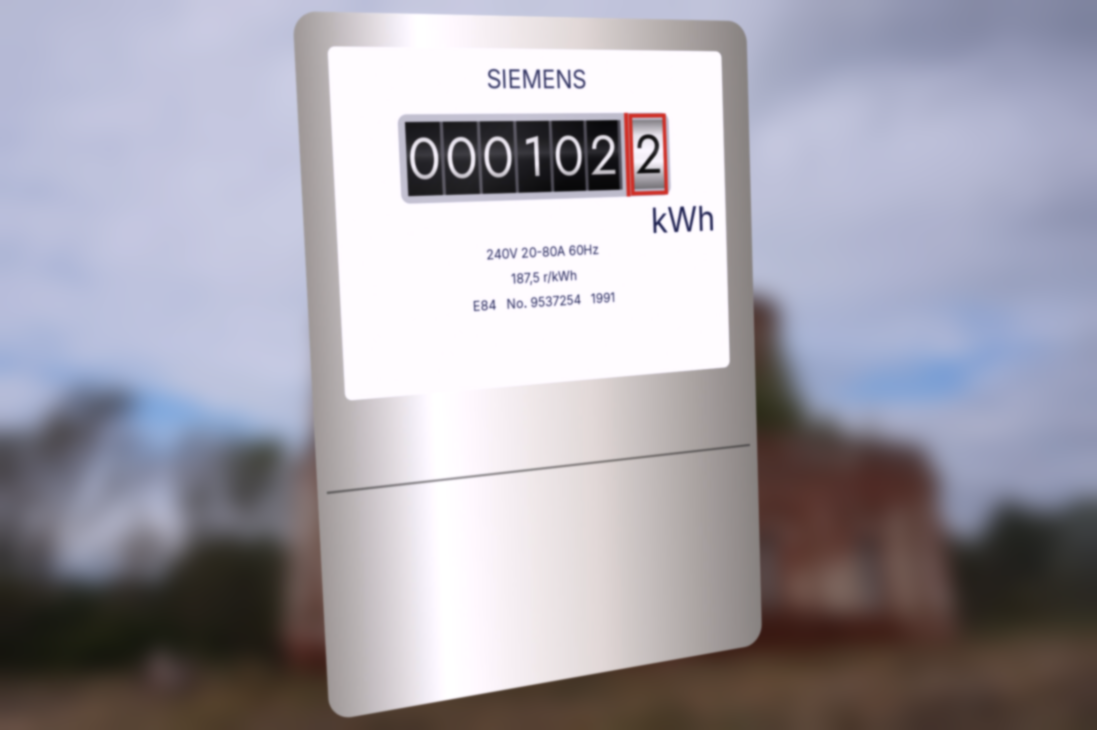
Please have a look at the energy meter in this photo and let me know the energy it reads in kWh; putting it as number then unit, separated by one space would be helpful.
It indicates 102.2 kWh
